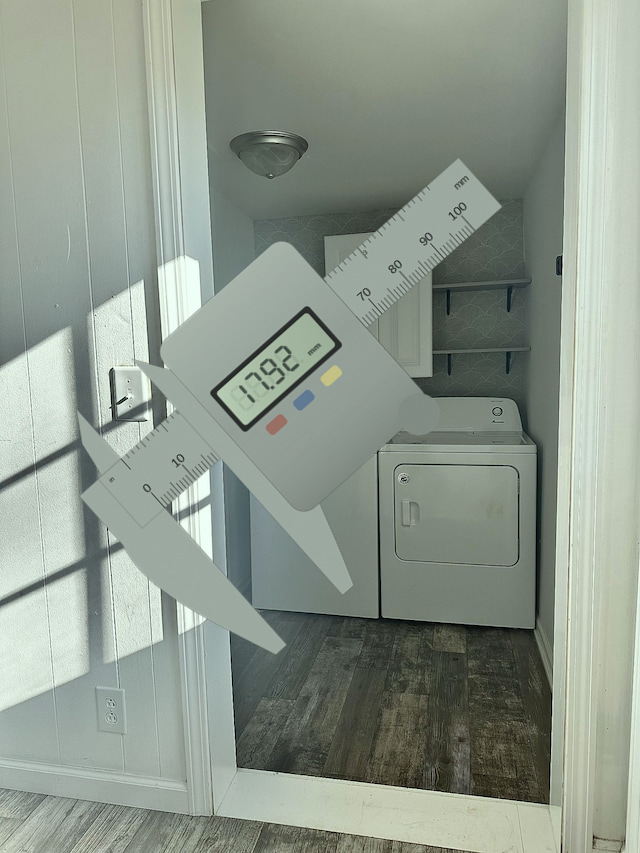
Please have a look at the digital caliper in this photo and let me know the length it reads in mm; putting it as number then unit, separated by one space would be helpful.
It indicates 17.92 mm
